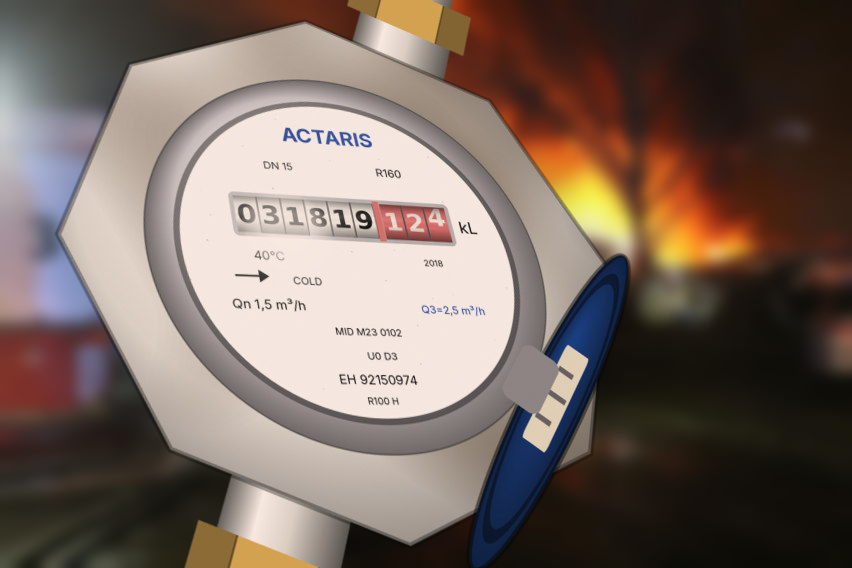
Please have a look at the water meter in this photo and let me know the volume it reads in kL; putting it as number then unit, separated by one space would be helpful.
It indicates 31819.124 kL
